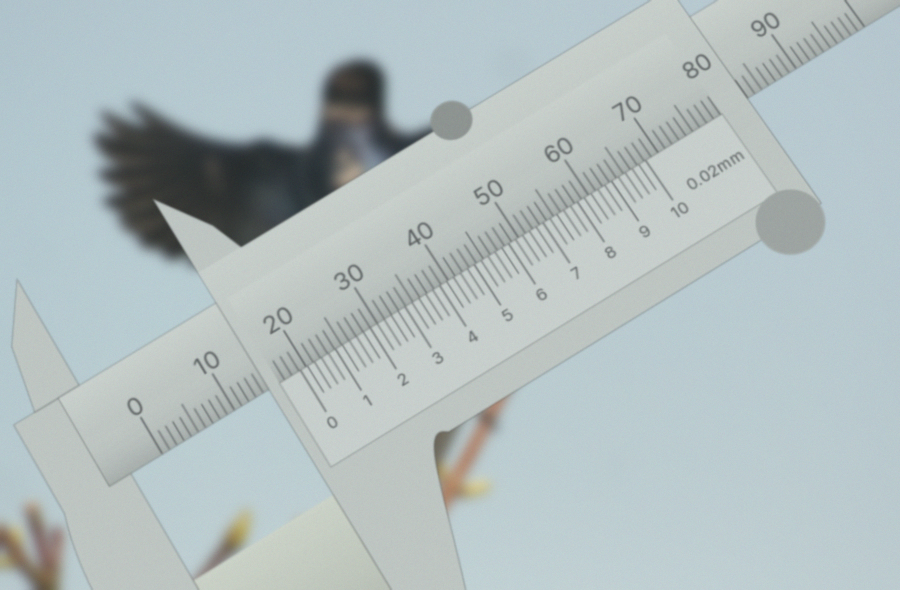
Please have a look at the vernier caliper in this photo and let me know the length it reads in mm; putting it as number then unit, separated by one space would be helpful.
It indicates 19.2 mm
